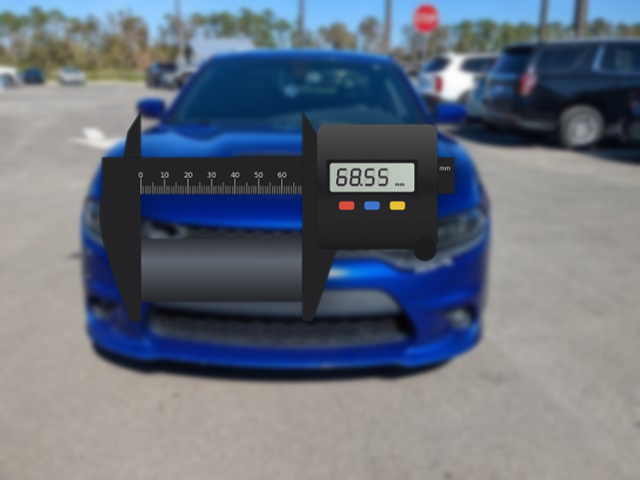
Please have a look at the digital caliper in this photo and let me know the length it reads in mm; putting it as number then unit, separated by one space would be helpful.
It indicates 68.55 mm
